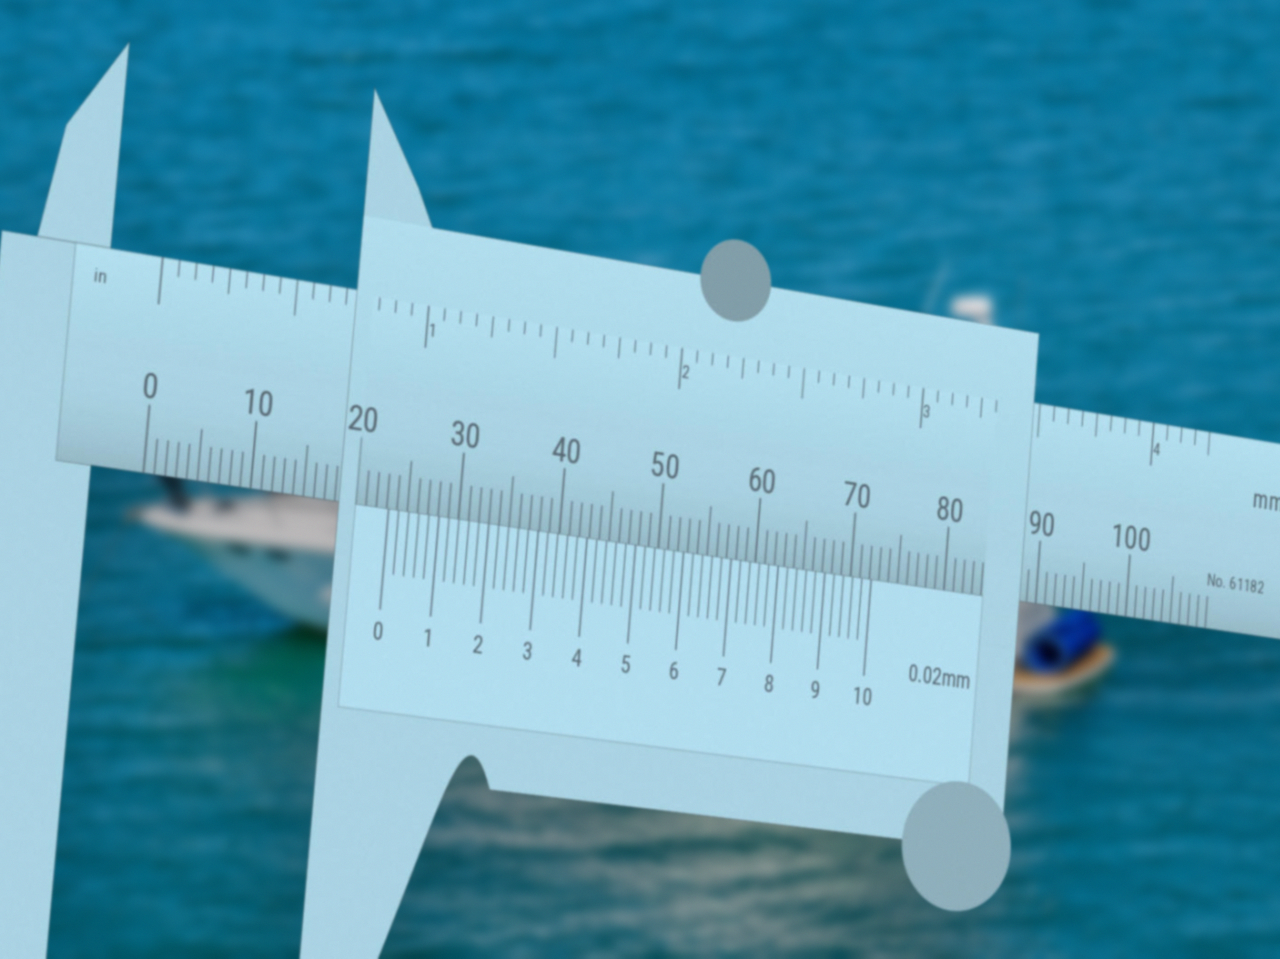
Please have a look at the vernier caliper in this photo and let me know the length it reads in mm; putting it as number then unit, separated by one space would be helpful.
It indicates 23.2 mm
